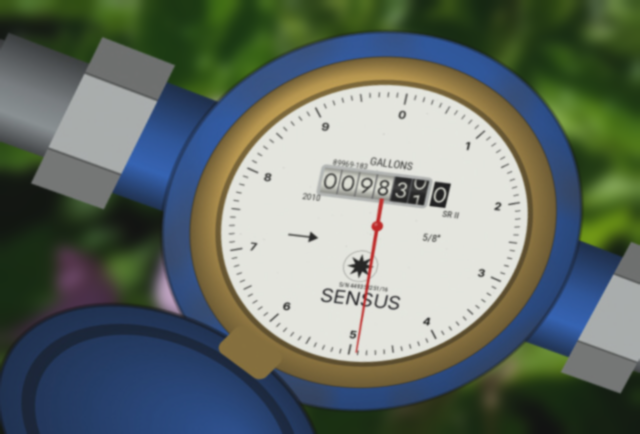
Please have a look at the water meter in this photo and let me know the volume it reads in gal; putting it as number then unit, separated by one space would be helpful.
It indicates 98304.9 gal
